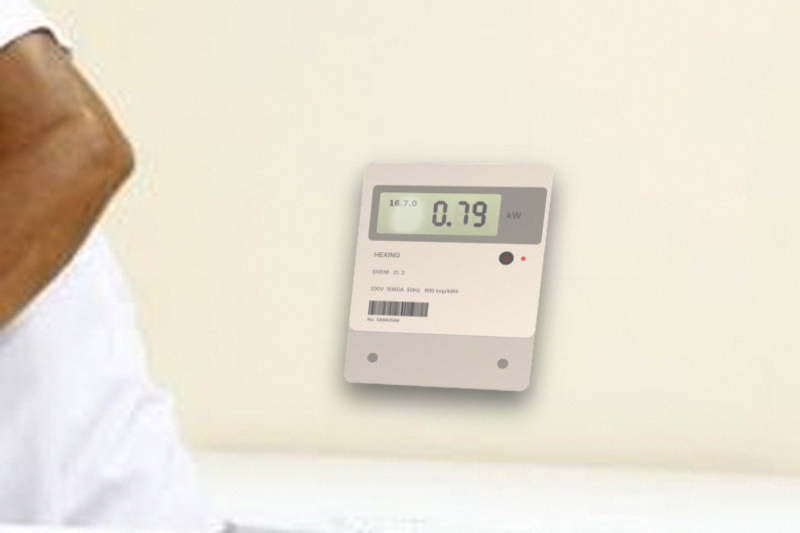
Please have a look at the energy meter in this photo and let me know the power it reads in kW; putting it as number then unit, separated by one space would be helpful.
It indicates 0.79 kW
